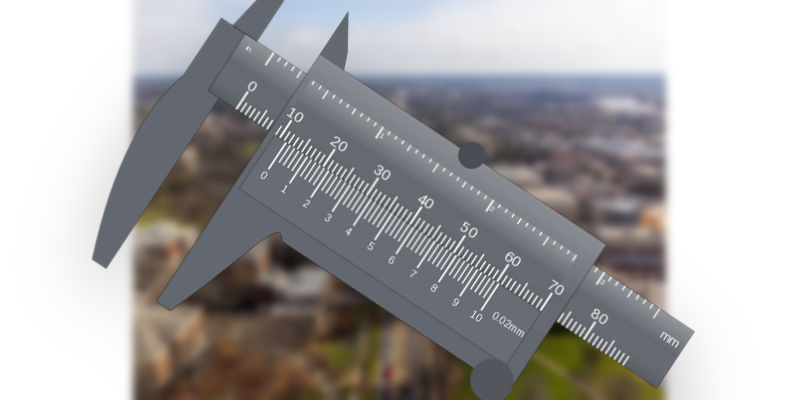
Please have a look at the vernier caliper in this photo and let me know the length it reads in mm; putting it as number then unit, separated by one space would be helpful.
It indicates 11.5 mm
